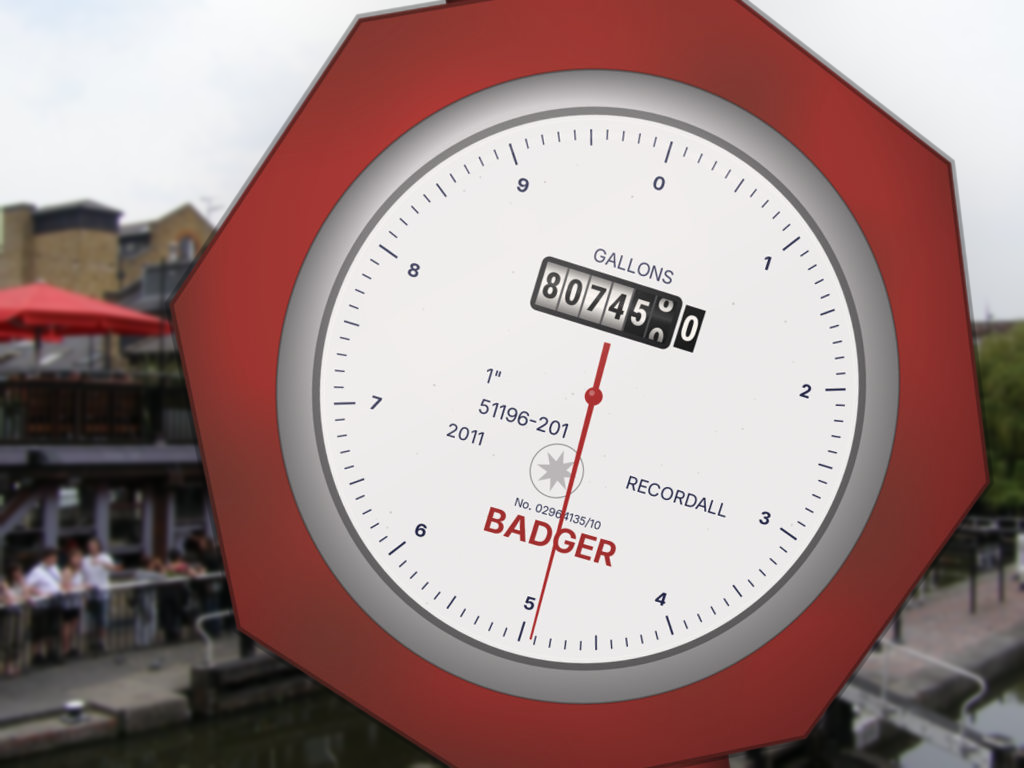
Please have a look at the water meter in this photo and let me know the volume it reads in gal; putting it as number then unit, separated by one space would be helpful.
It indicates 8074584.9 gal
